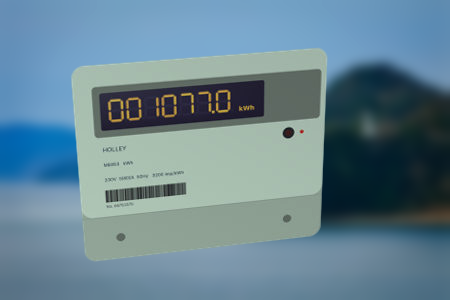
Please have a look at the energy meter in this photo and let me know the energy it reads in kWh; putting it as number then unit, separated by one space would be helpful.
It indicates 1077.0 kWh
